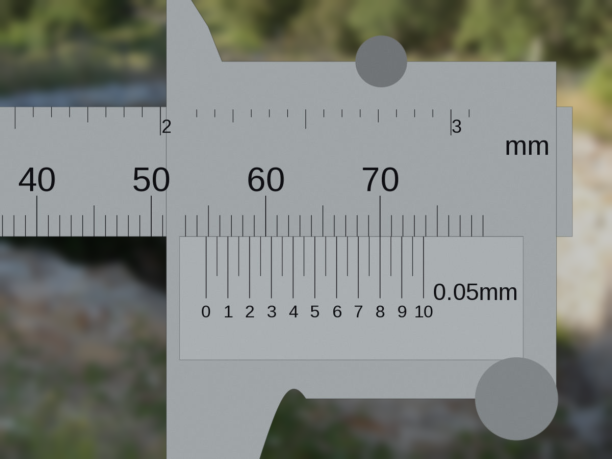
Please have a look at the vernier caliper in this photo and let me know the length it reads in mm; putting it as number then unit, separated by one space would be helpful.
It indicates 54.8 mm
